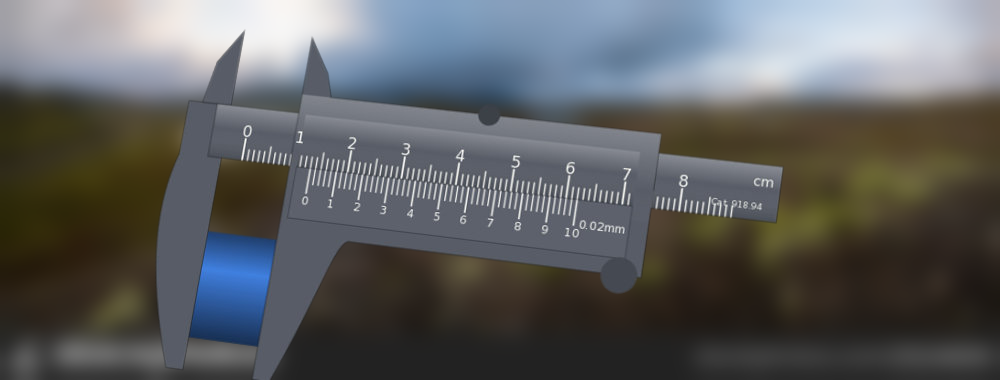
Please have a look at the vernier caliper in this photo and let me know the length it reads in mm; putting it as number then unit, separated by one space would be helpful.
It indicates 13.0 mm
